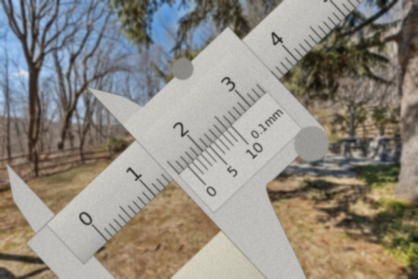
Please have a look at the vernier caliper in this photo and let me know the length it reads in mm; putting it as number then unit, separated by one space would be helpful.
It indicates 16.8 mm
